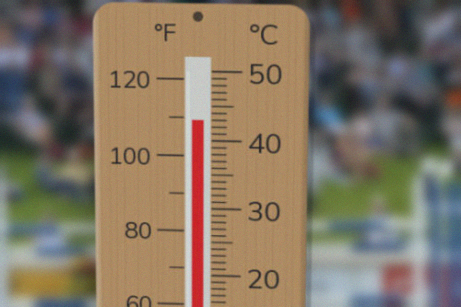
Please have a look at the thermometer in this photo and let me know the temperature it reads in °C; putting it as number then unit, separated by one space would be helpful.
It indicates 43 °C
